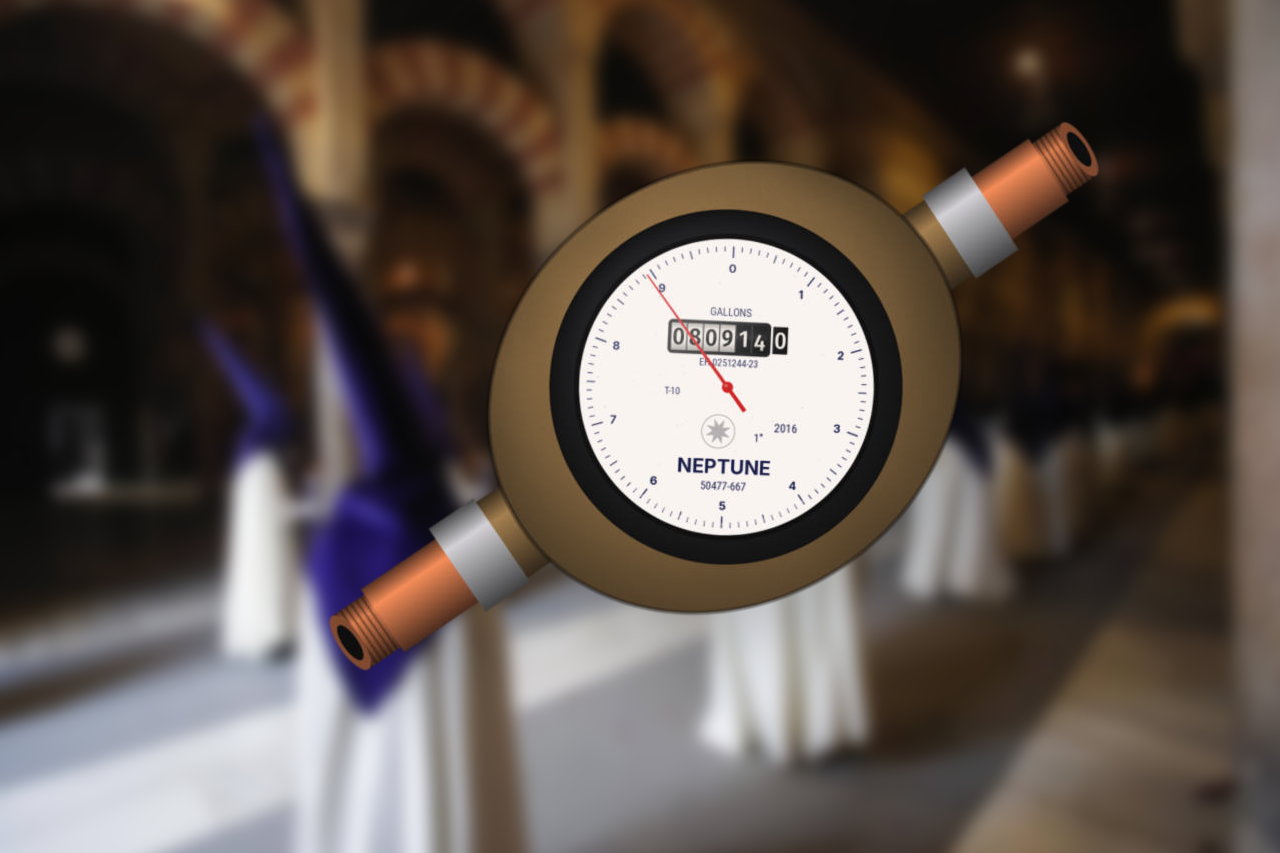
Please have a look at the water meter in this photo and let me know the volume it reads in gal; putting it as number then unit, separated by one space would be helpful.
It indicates 809138.9 gal
